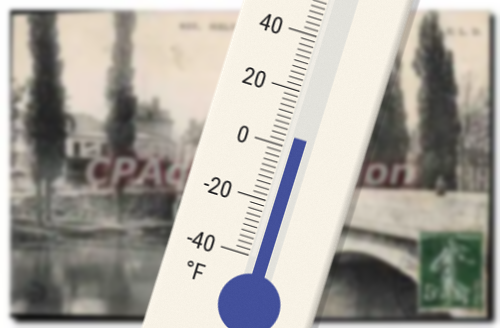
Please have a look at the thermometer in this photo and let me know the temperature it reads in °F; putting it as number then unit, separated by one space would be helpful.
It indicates 4 °F
